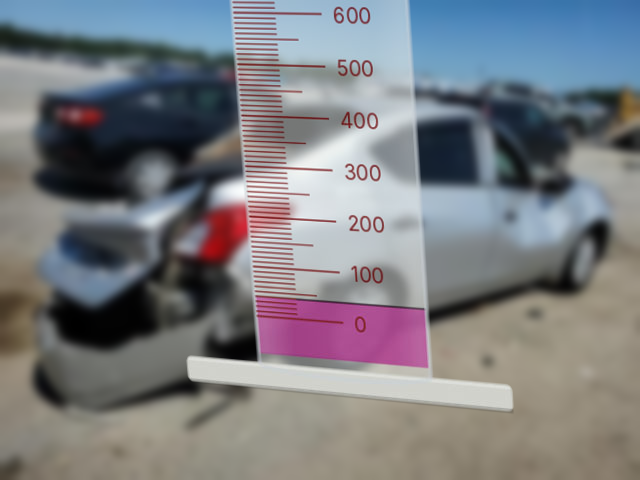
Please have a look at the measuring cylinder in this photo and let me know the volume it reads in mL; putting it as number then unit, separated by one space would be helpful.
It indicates 40 mL
